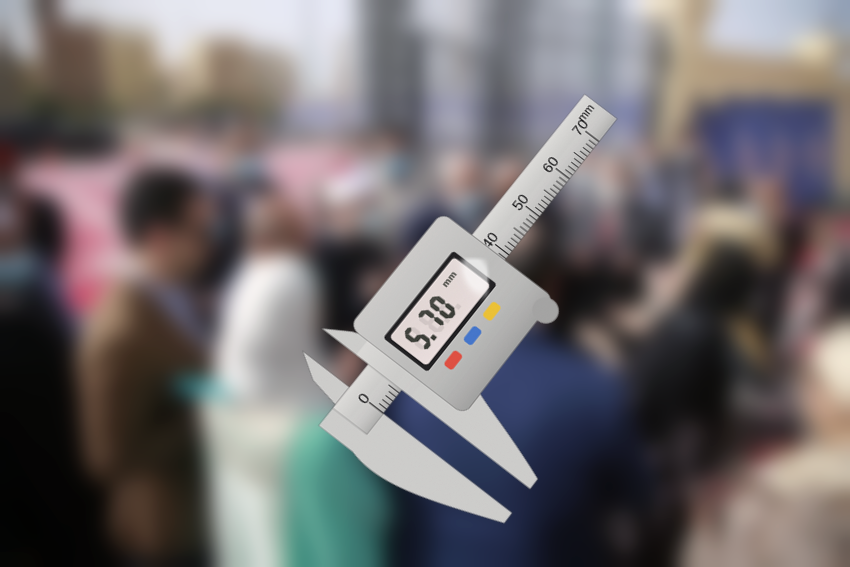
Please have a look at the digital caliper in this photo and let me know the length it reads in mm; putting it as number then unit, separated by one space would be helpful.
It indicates 5.70 mm
